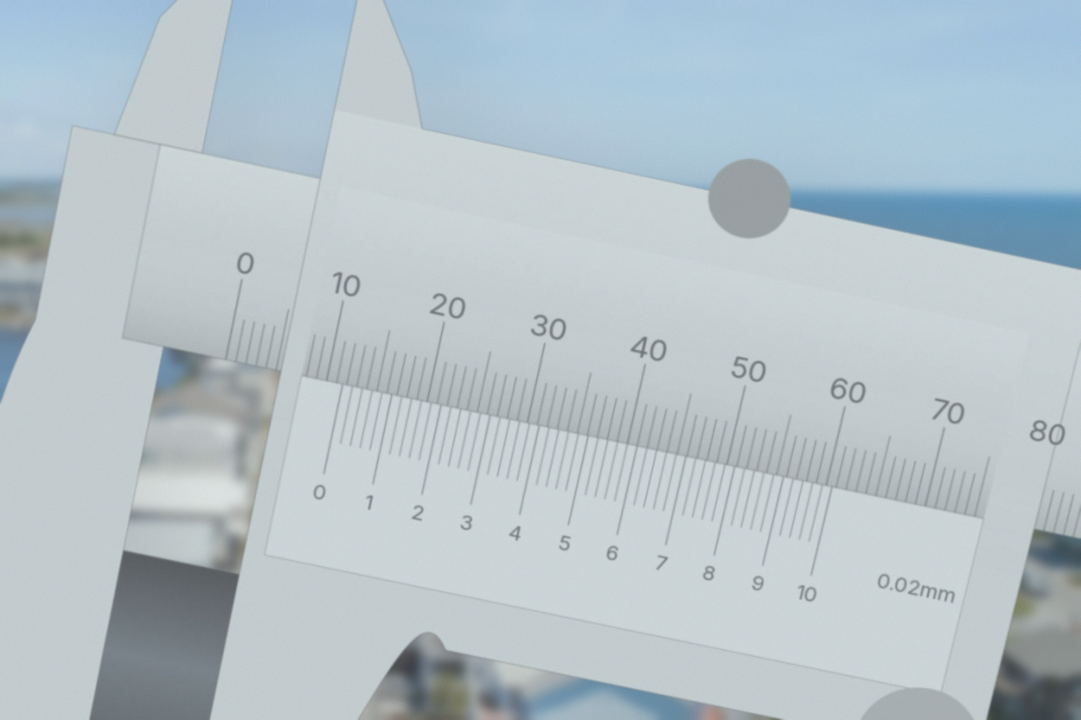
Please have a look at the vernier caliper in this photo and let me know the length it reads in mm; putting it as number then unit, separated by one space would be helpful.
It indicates 11.6 mm
